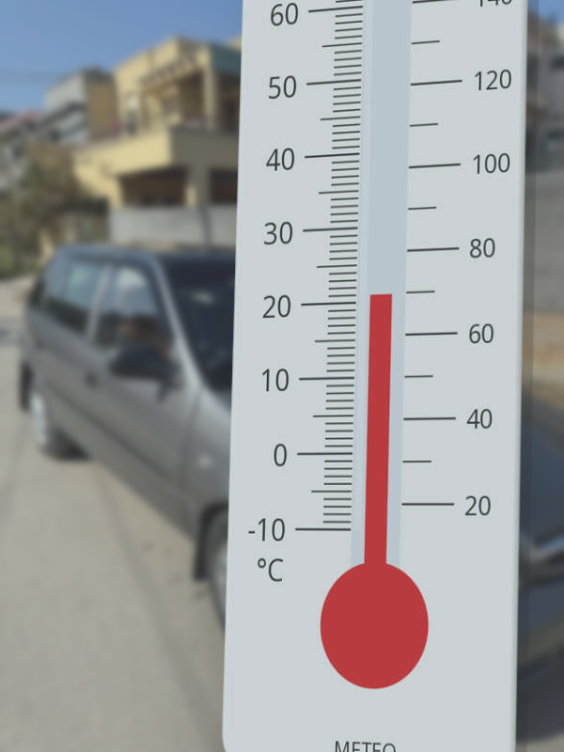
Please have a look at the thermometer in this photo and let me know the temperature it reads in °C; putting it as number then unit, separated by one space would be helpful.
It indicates 21 °C
